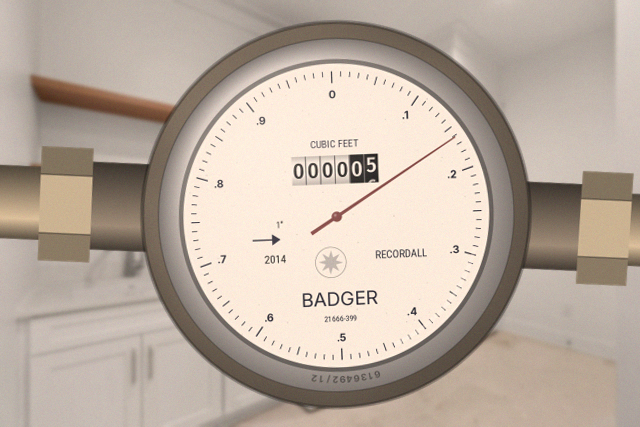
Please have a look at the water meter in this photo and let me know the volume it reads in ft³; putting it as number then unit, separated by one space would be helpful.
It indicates 5.16 ft³
